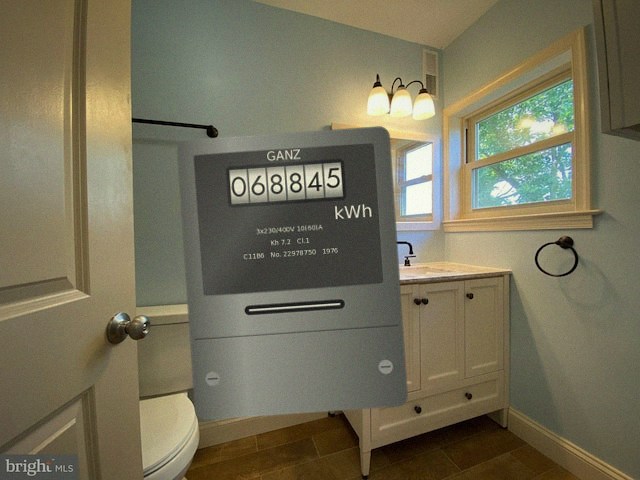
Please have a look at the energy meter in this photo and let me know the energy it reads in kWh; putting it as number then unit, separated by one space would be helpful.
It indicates 68845 kWh
